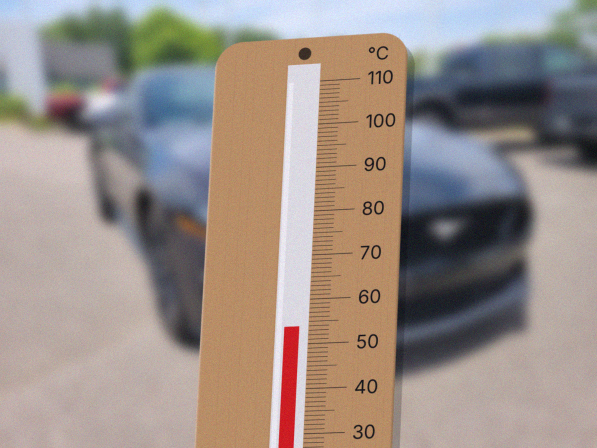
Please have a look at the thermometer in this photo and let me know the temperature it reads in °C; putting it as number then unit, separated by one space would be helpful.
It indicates 54 °C
